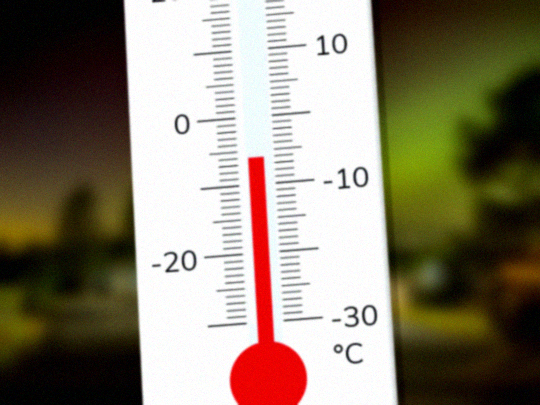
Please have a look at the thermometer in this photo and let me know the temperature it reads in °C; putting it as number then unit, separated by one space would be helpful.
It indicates -6 °C
